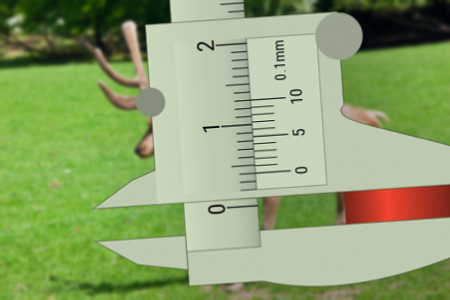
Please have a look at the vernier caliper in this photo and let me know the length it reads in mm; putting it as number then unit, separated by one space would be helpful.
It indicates 4.0 mm
